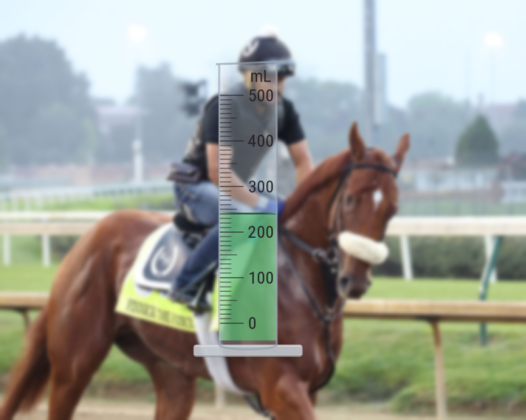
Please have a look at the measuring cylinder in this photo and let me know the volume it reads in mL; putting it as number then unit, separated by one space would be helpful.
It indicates 240 mL
